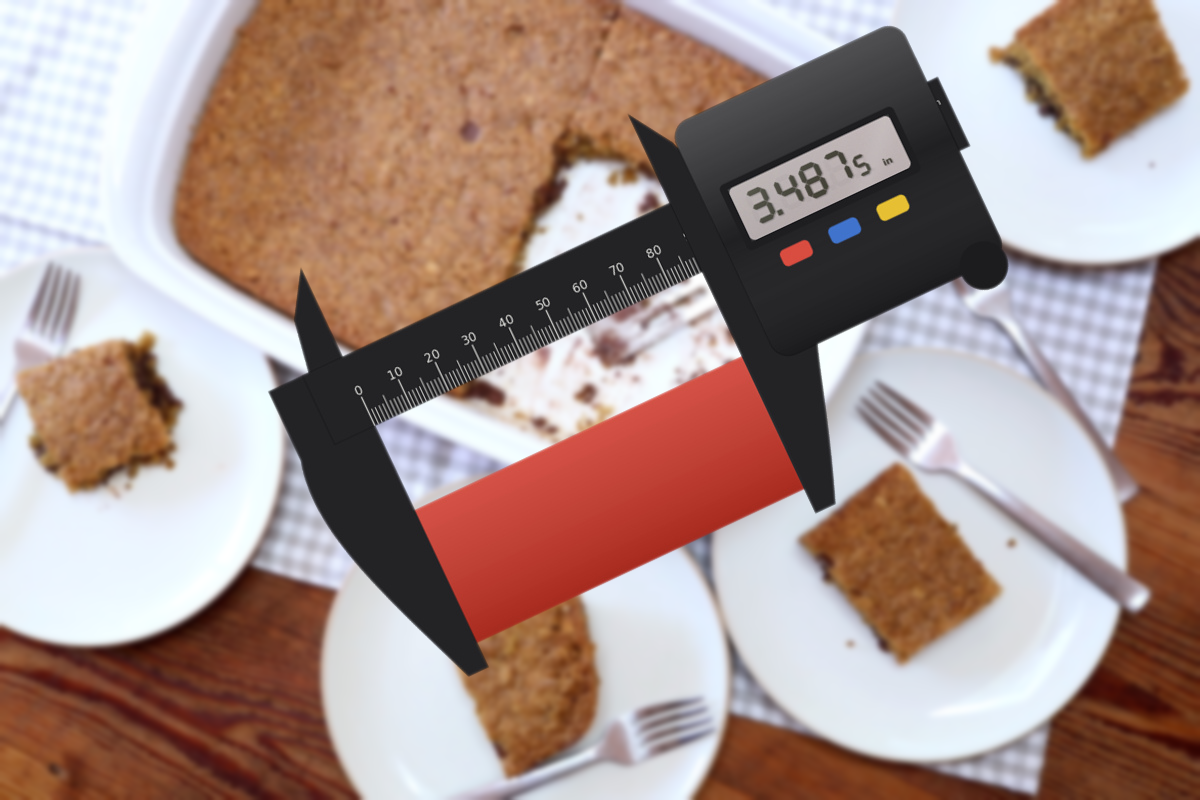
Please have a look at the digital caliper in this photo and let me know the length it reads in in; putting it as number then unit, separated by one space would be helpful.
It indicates 3.4875 in
